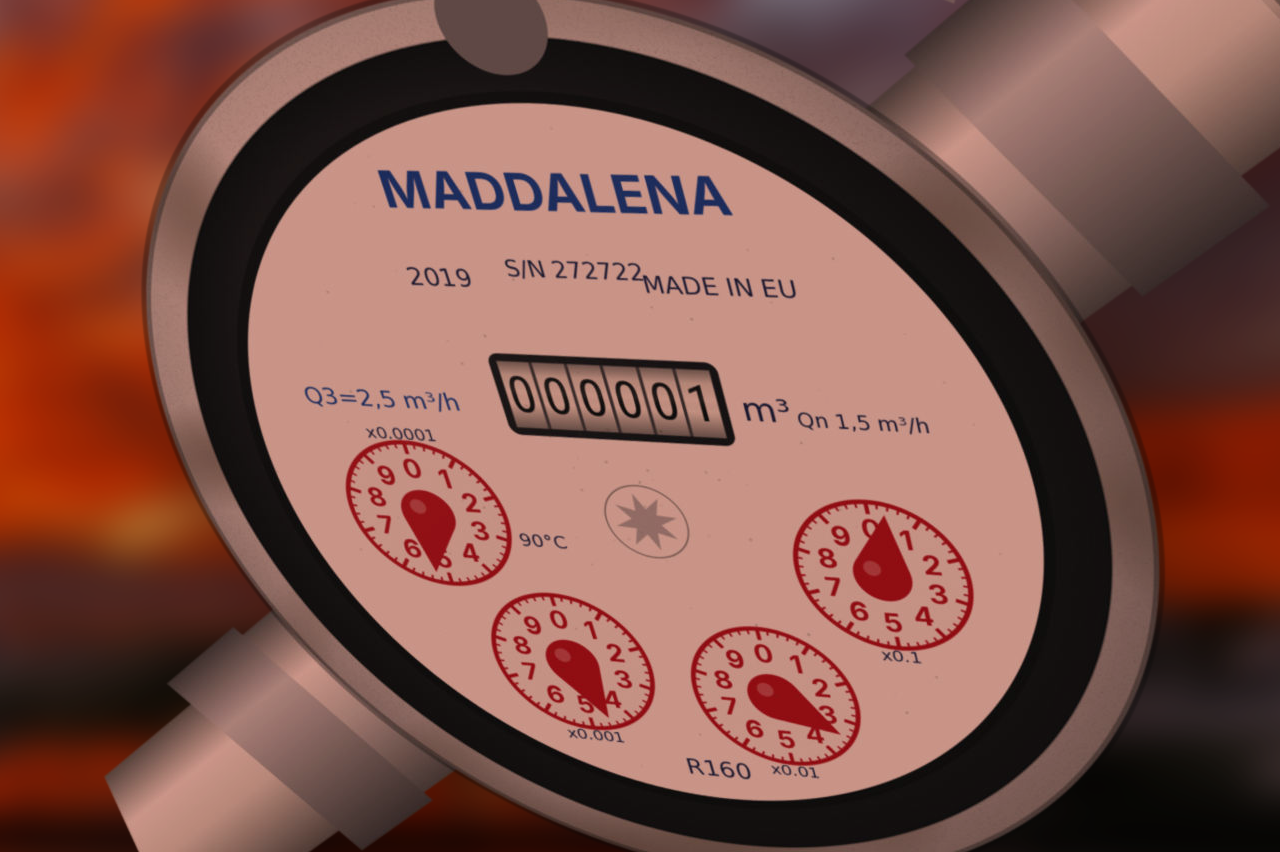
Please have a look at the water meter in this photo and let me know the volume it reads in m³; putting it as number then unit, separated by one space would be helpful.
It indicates 1.0345 m³
